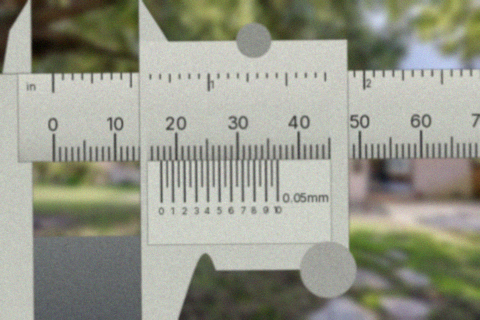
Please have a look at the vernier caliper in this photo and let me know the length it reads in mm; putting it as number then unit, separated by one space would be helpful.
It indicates 17.5 mm
